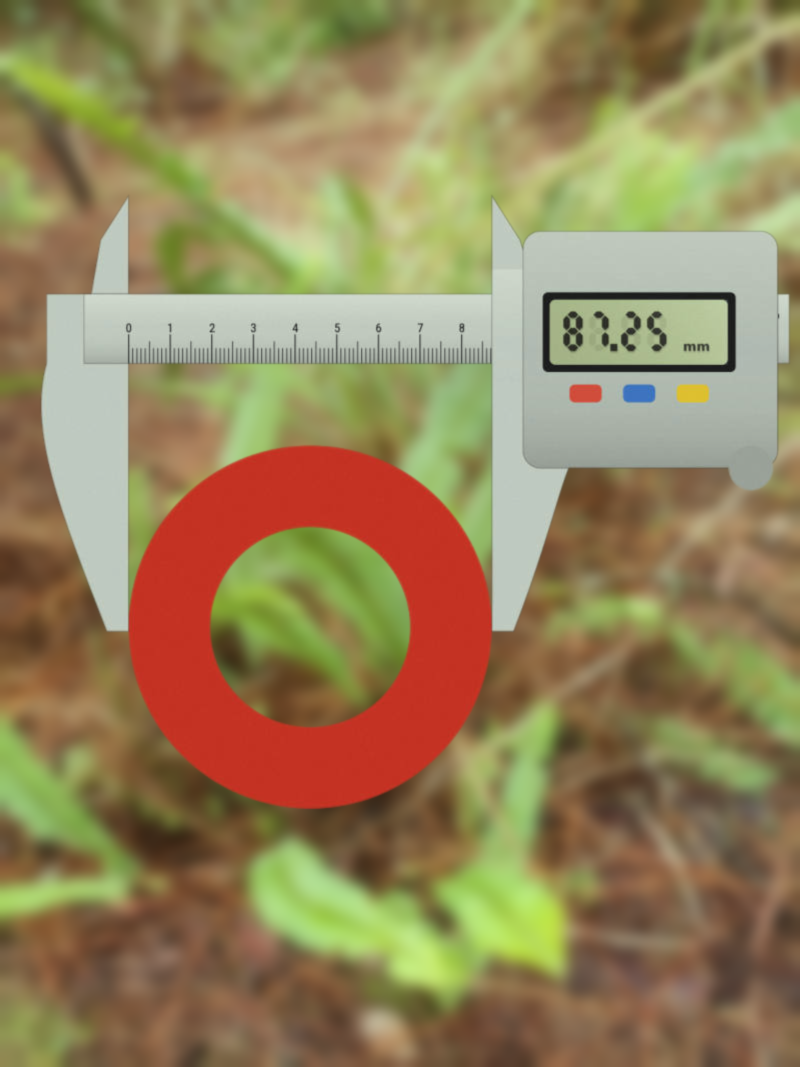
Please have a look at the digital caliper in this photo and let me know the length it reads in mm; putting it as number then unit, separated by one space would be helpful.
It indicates 87.25 mm
